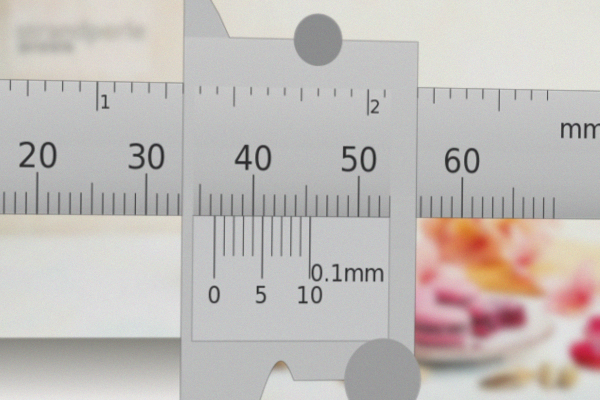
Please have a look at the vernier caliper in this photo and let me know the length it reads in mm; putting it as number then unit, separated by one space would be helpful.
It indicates 36.4 mm
